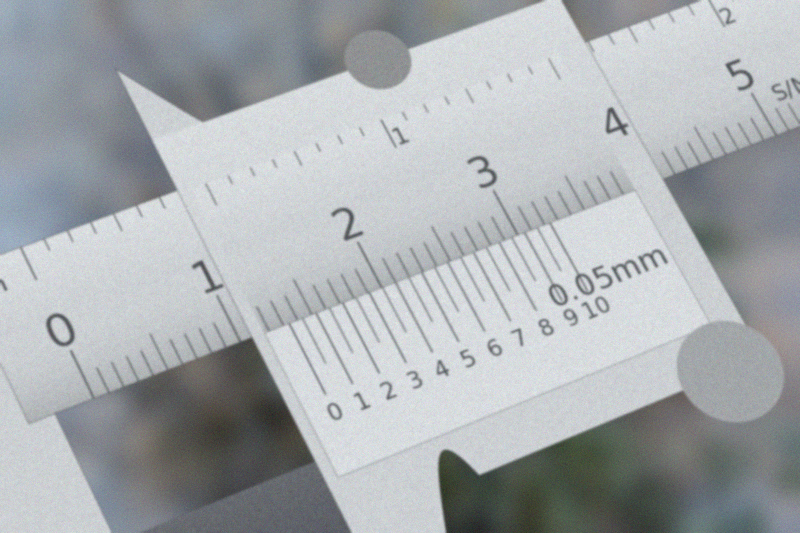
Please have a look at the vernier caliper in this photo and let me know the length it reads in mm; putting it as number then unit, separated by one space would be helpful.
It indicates 13.4 mm
